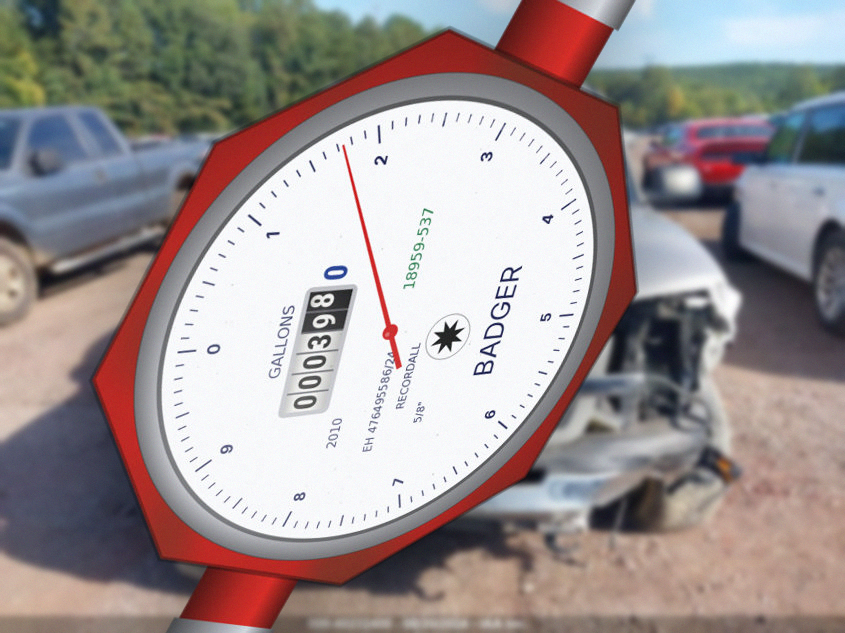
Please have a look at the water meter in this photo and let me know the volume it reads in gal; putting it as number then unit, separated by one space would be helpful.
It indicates 3981.7 gal
